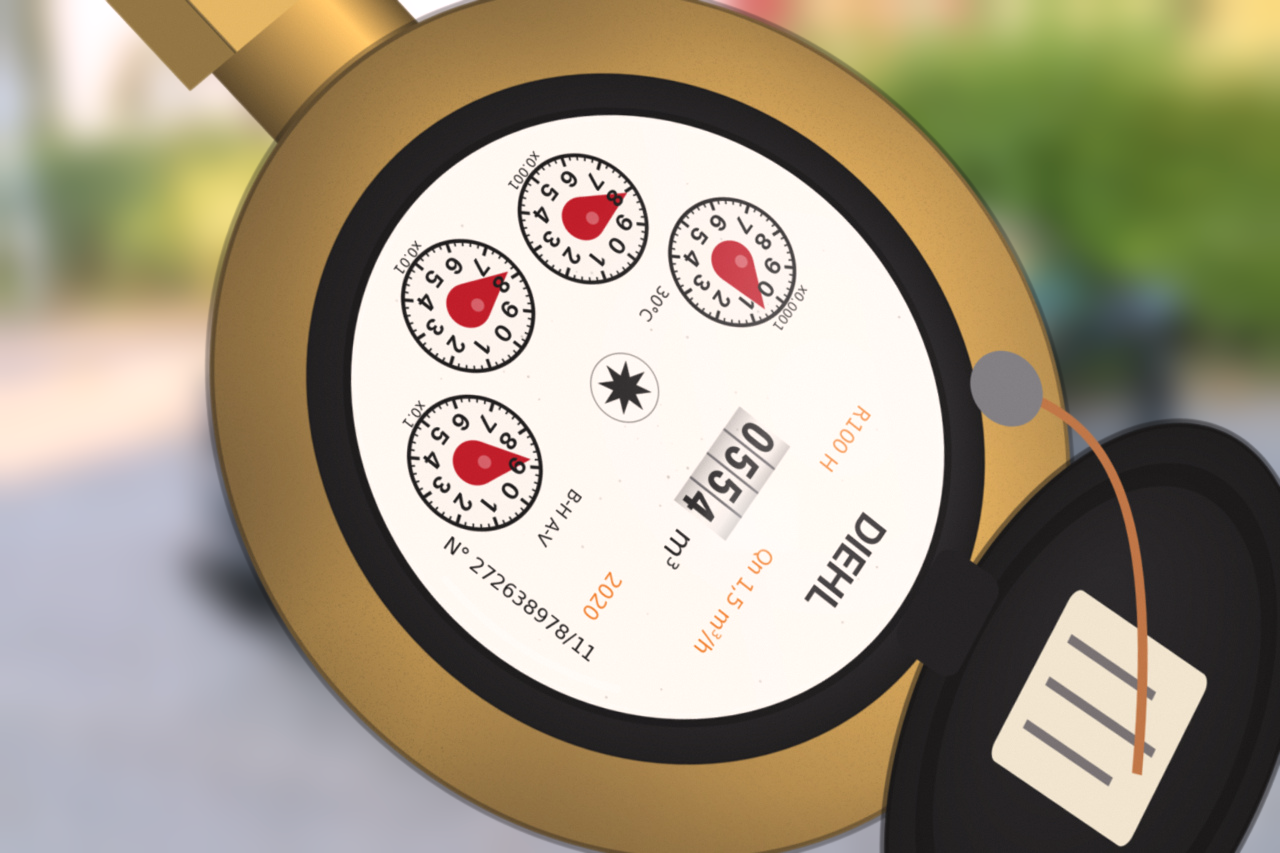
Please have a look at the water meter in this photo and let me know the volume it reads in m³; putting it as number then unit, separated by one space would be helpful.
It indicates 553.8780 m³
